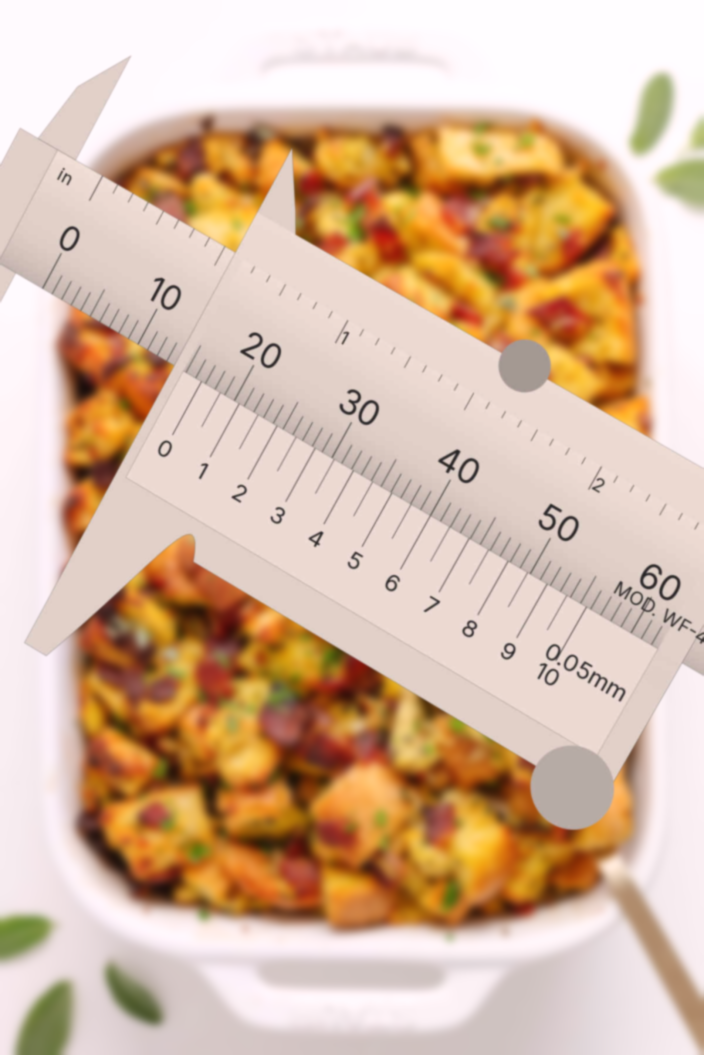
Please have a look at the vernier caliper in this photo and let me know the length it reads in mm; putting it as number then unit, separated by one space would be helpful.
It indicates 16.6 mm
